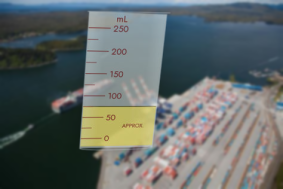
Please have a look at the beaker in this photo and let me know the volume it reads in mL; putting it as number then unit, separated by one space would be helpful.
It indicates 75 mL
